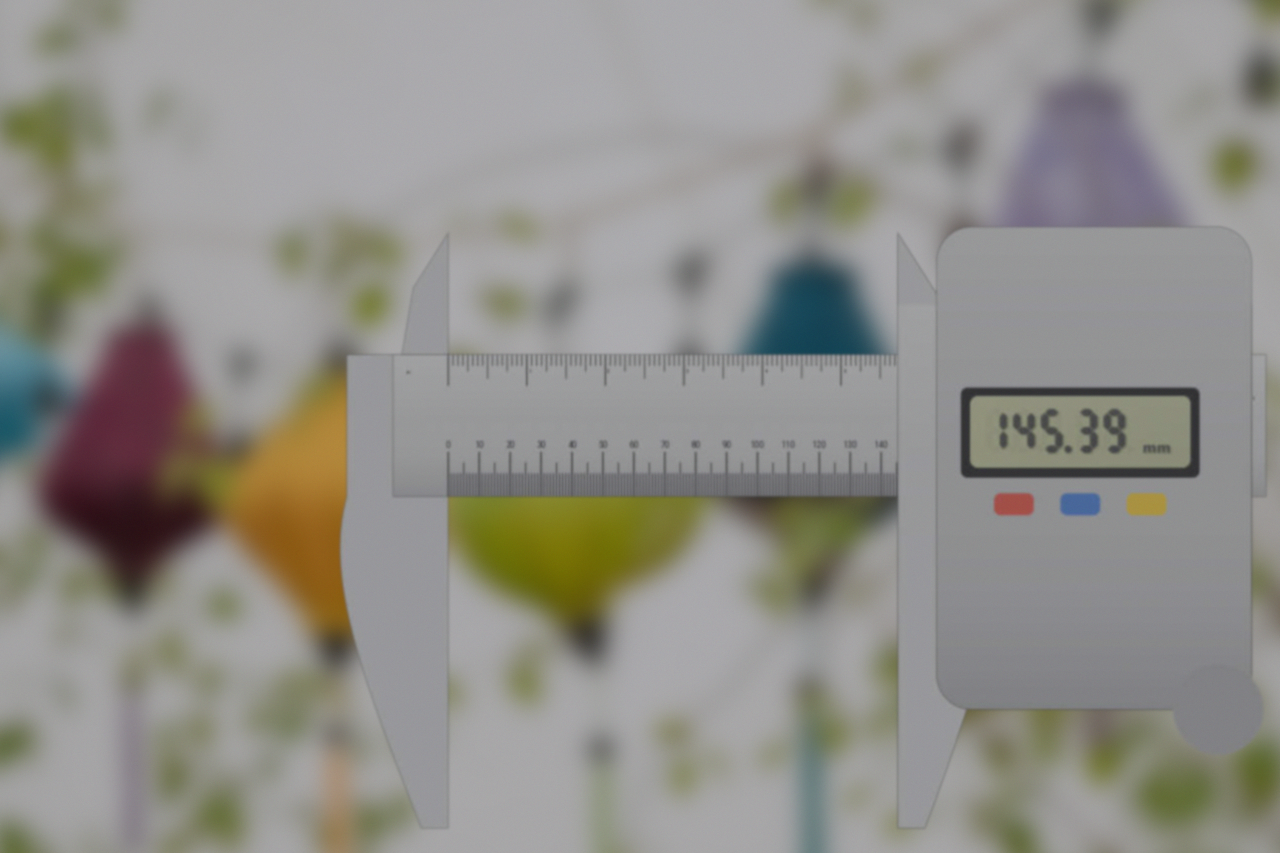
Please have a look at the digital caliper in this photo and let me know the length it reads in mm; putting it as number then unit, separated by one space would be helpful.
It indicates 145.39 mm
